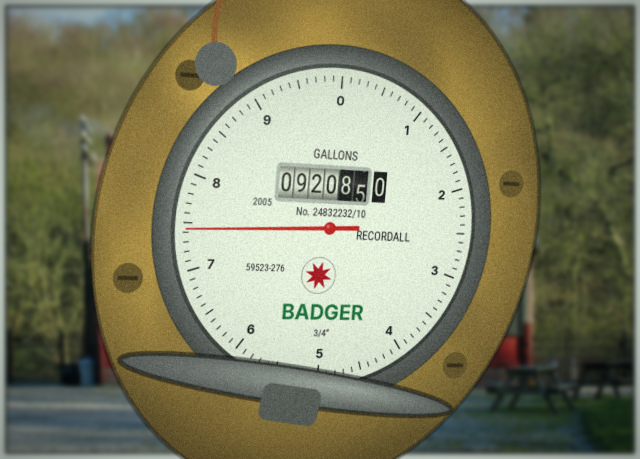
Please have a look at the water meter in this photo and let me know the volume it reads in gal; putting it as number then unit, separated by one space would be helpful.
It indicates 920847.4 gal
